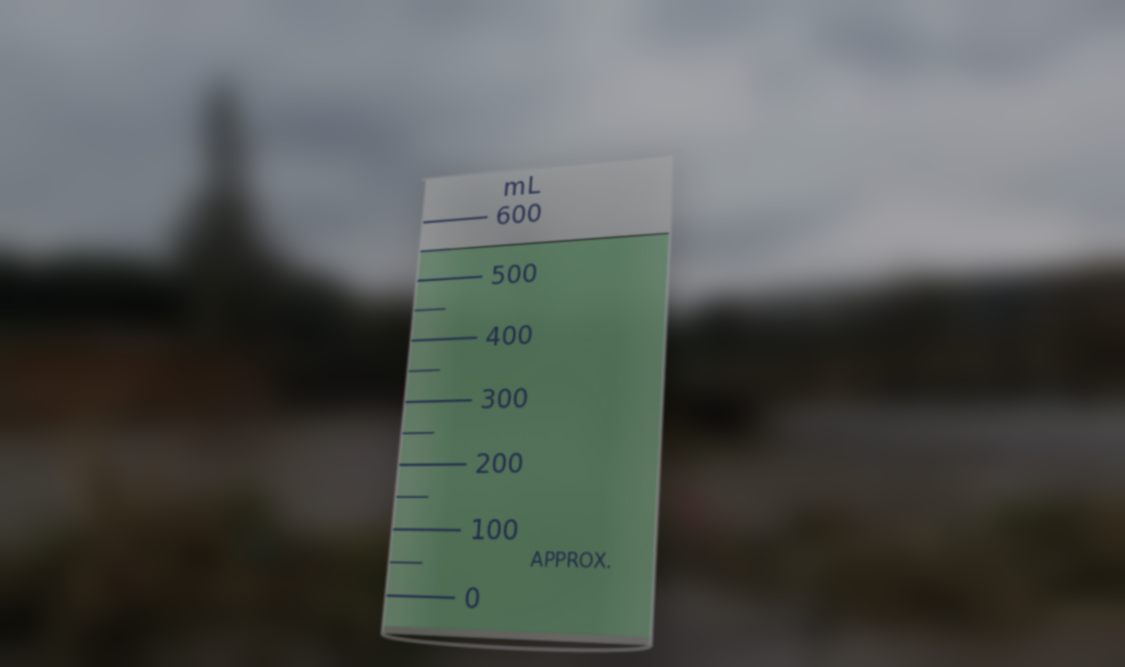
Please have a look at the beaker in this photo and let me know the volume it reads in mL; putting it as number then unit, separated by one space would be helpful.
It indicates 550 mL
